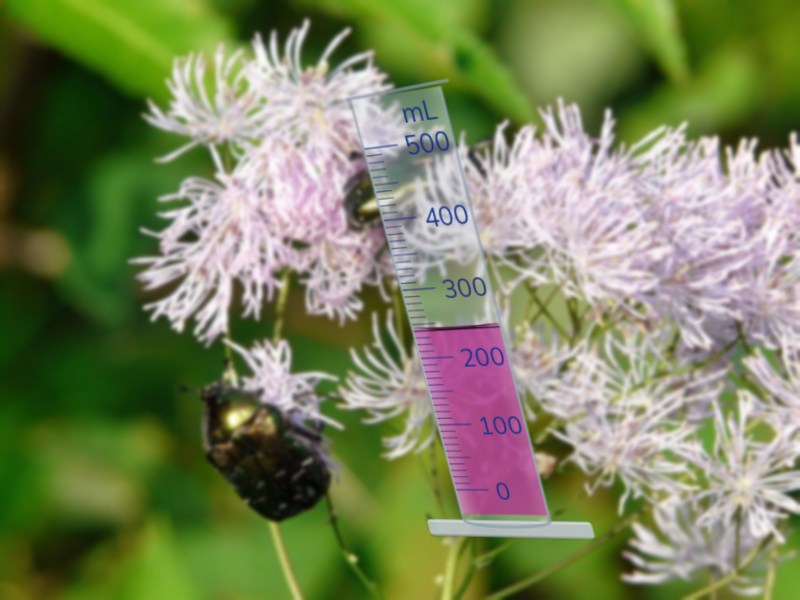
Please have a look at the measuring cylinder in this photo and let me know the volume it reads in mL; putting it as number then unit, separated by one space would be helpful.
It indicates 240 mL
